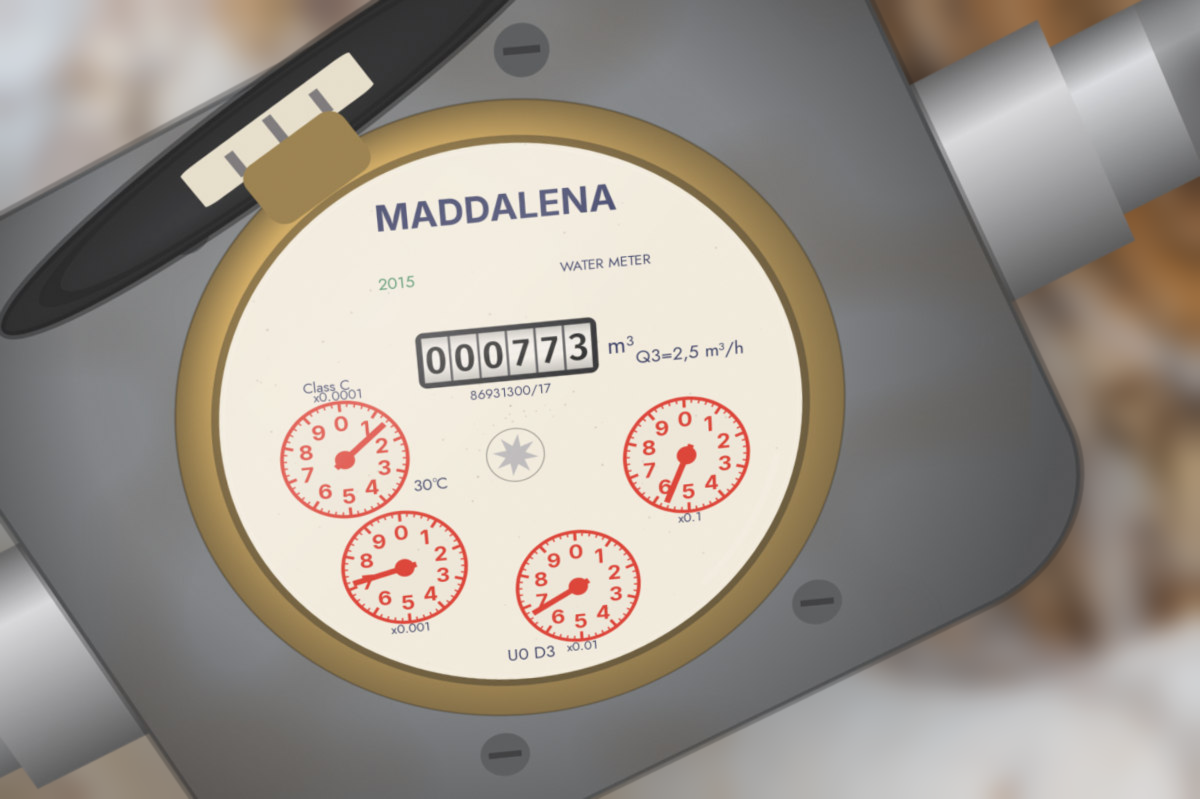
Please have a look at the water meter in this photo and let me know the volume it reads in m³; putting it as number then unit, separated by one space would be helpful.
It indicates 773.5671 m³
